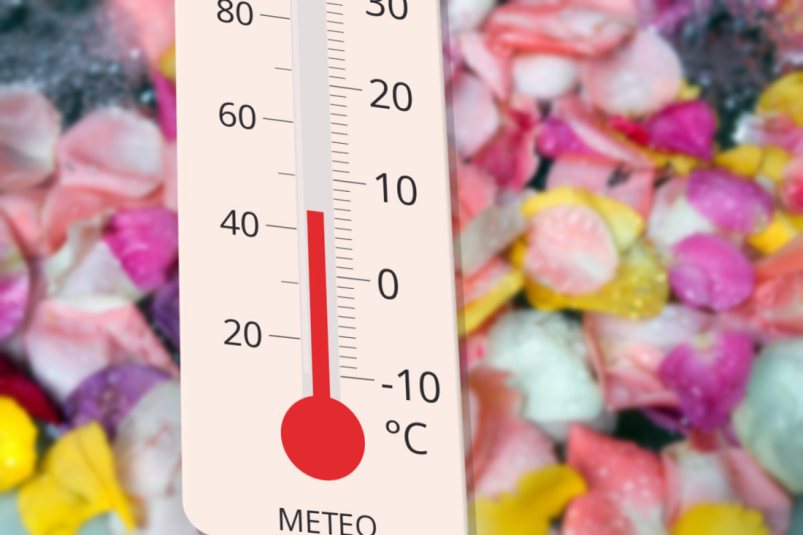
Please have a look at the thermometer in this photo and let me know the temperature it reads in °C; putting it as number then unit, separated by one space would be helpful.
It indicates 6.5 °C
